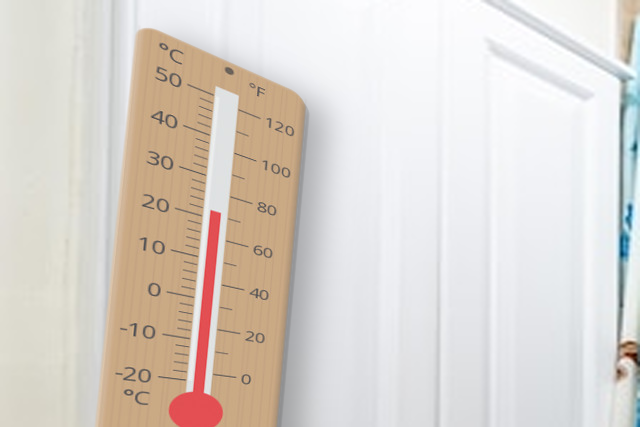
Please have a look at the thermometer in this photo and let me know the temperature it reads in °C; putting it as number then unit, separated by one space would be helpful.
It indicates 22 °C
